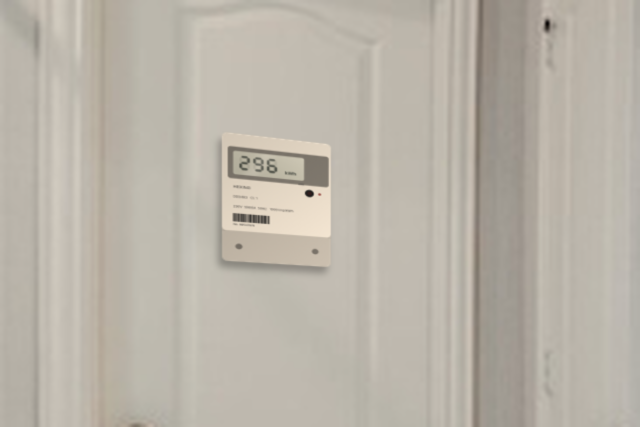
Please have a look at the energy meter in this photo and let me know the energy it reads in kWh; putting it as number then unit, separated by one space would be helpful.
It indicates 296 kWh
